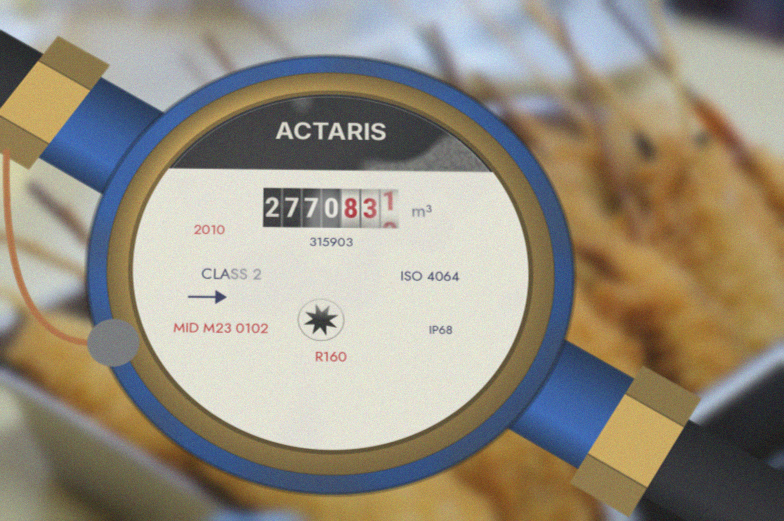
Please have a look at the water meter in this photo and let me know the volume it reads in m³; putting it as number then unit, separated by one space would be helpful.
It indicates 2770.831 m³
